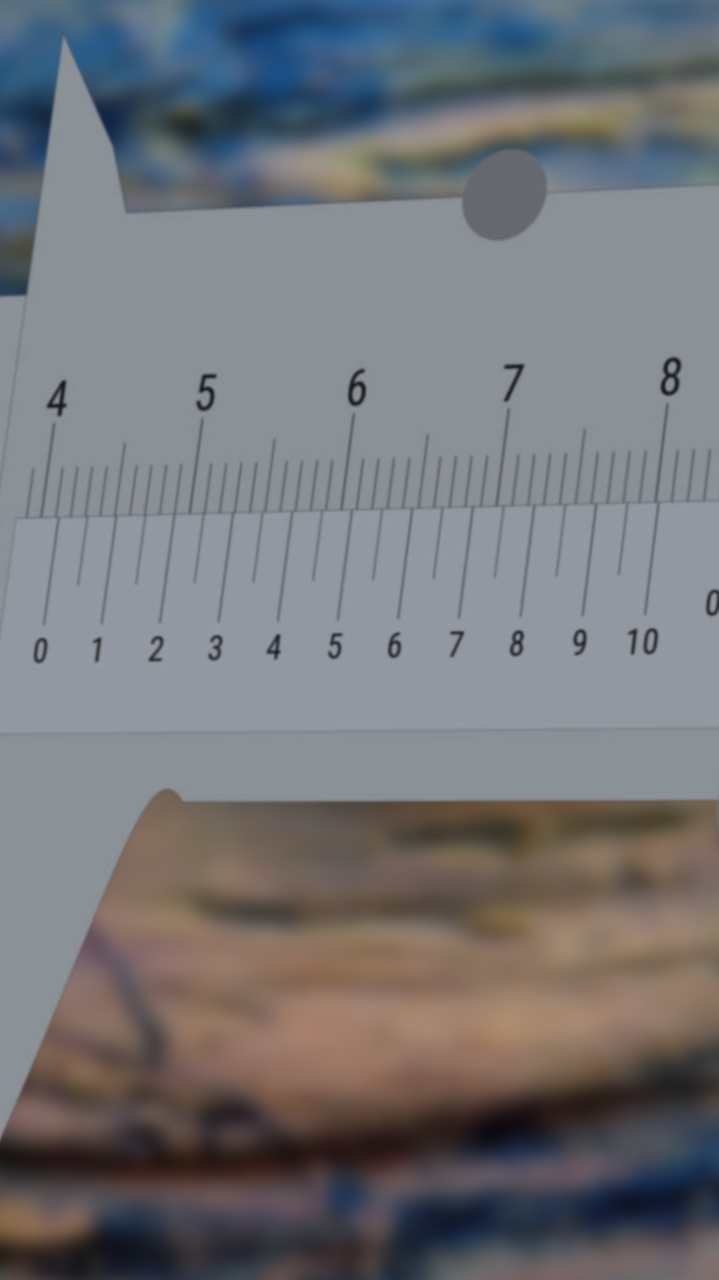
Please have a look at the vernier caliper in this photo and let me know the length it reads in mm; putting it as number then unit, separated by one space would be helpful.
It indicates 41.2 mm
